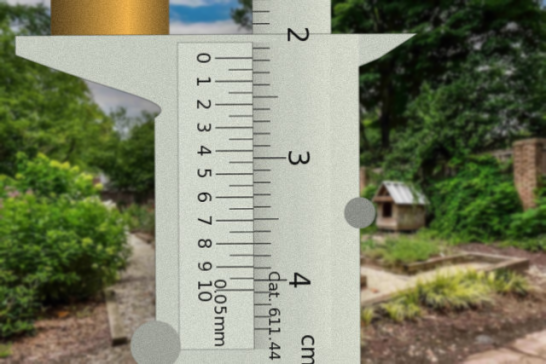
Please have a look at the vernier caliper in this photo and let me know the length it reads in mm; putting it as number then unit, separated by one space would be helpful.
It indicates 21.8 mm
